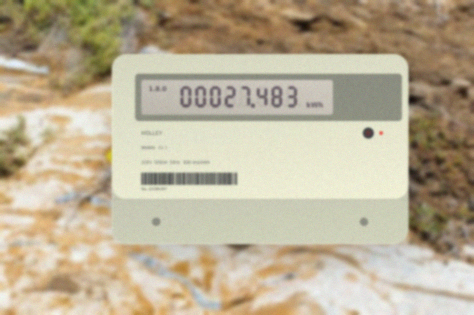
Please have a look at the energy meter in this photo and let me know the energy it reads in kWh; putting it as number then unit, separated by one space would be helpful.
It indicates 27.483 kWh
